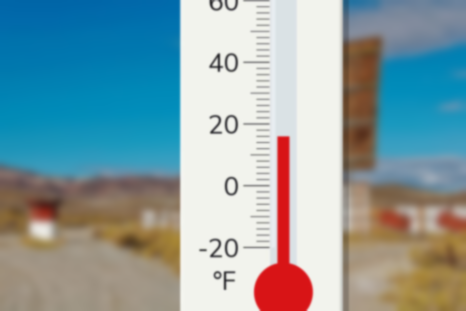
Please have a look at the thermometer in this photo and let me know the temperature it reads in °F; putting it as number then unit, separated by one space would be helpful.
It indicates 16 °F
